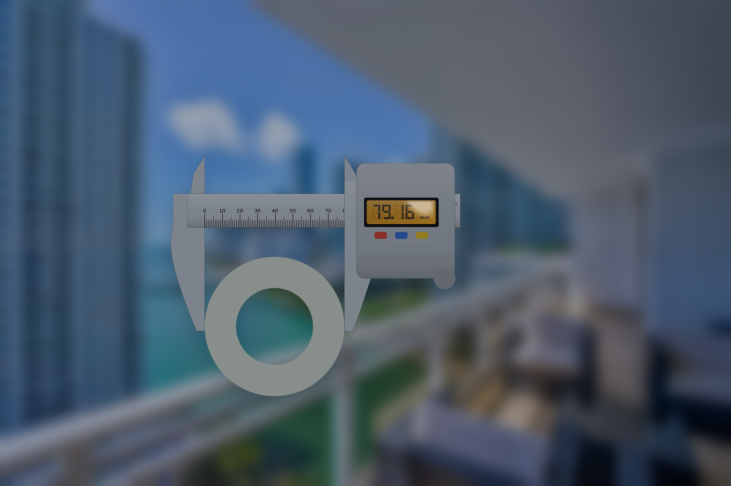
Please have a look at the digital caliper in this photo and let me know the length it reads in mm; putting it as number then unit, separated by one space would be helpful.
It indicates 79.16 mm
